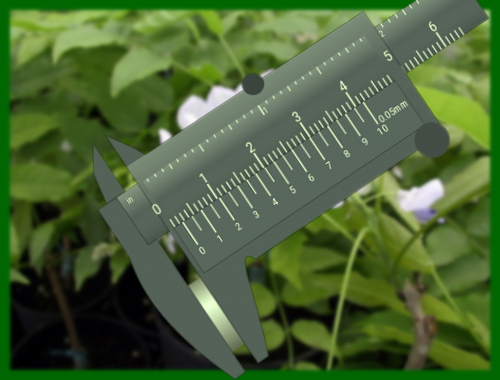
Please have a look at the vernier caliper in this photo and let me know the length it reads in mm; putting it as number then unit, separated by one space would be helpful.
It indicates 2.6 mm
